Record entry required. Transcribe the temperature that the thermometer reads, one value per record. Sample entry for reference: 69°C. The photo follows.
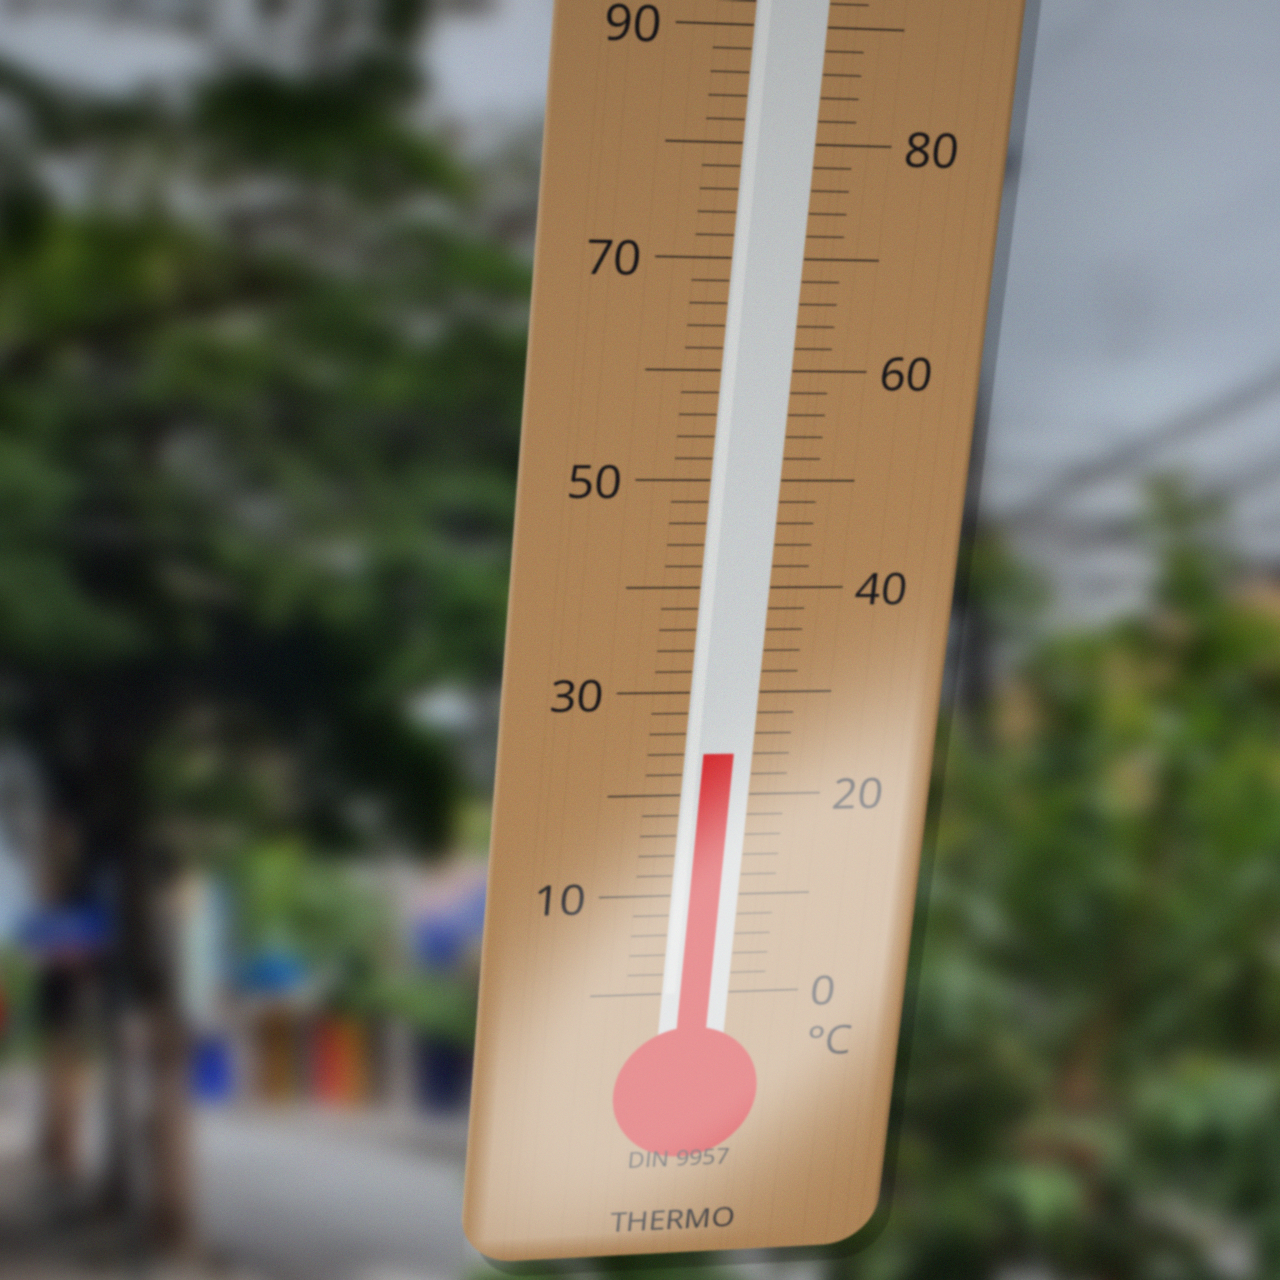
24°C
